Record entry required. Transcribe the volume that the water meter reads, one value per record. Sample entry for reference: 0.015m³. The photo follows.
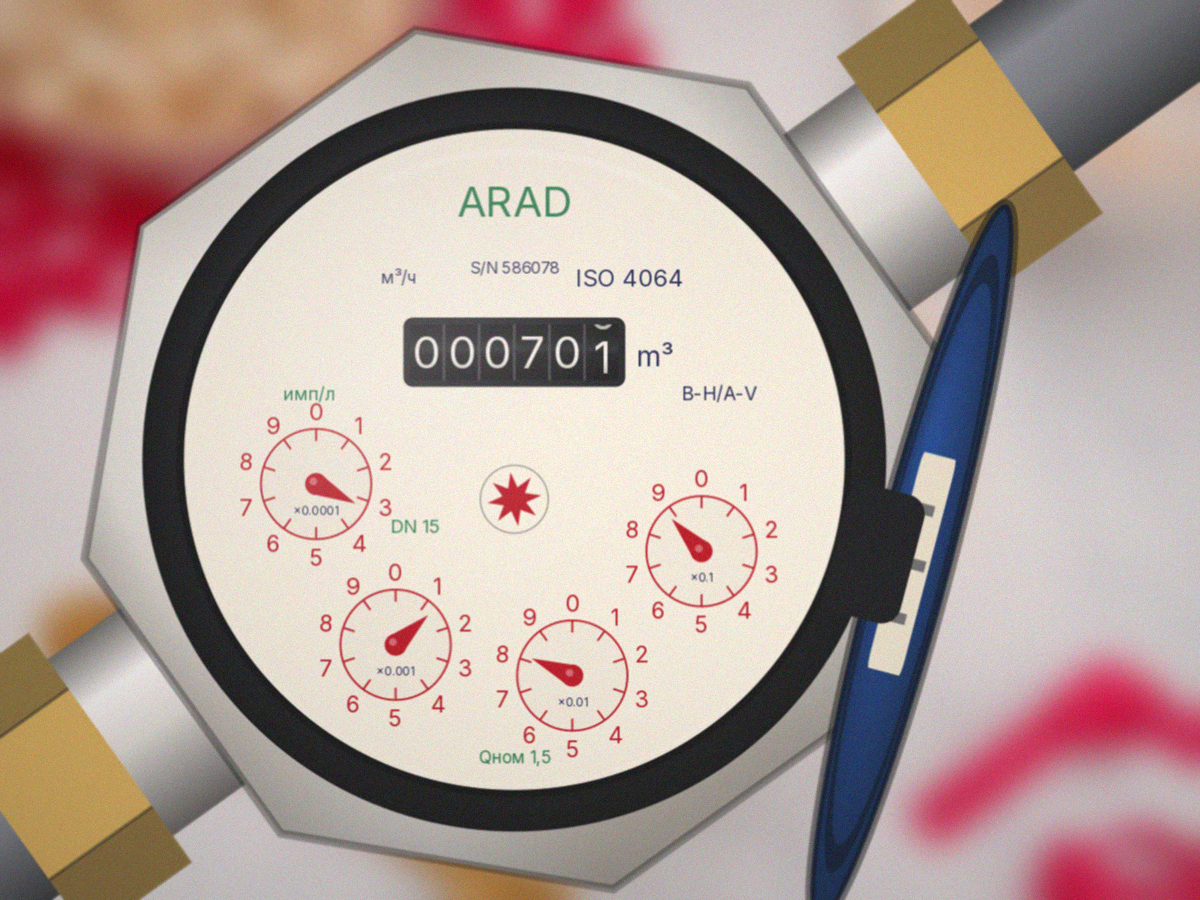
700.8813m³
